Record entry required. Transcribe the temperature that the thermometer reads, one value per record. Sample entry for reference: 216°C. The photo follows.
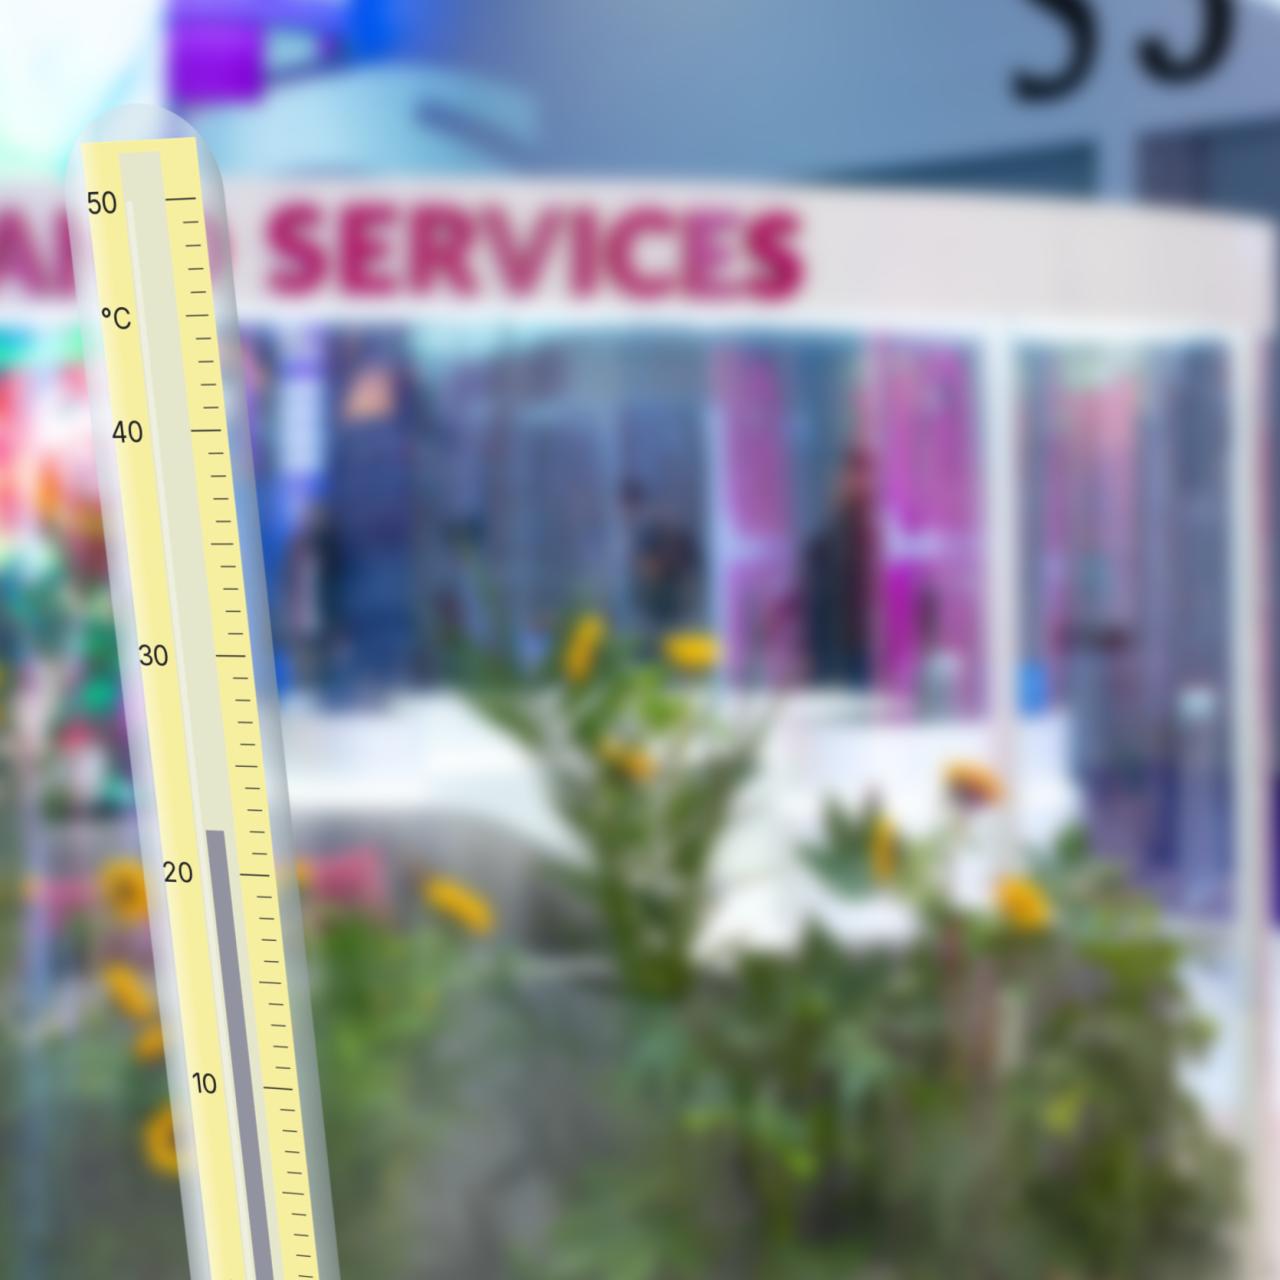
22°C
